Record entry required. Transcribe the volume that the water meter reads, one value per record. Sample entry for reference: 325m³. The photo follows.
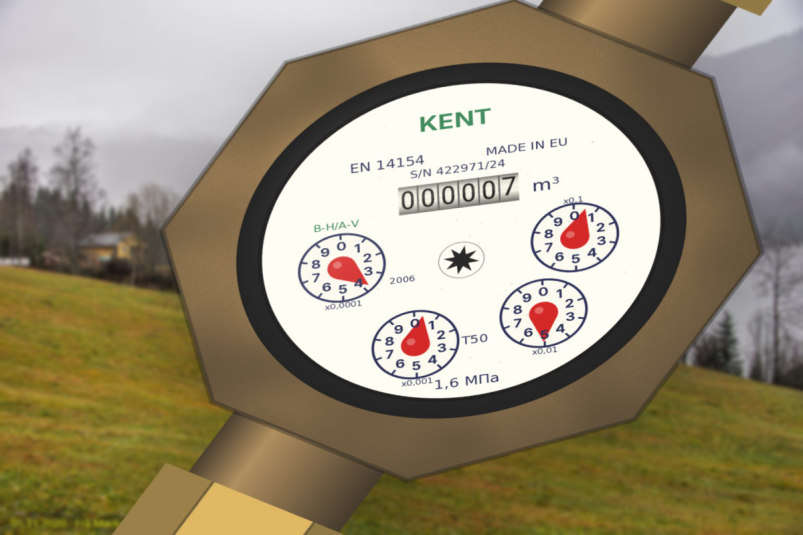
7.0503m³
